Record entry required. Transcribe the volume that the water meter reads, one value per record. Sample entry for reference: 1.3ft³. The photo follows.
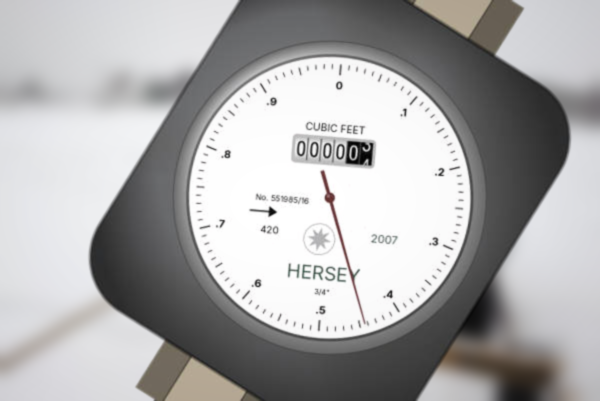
3.44ft³
